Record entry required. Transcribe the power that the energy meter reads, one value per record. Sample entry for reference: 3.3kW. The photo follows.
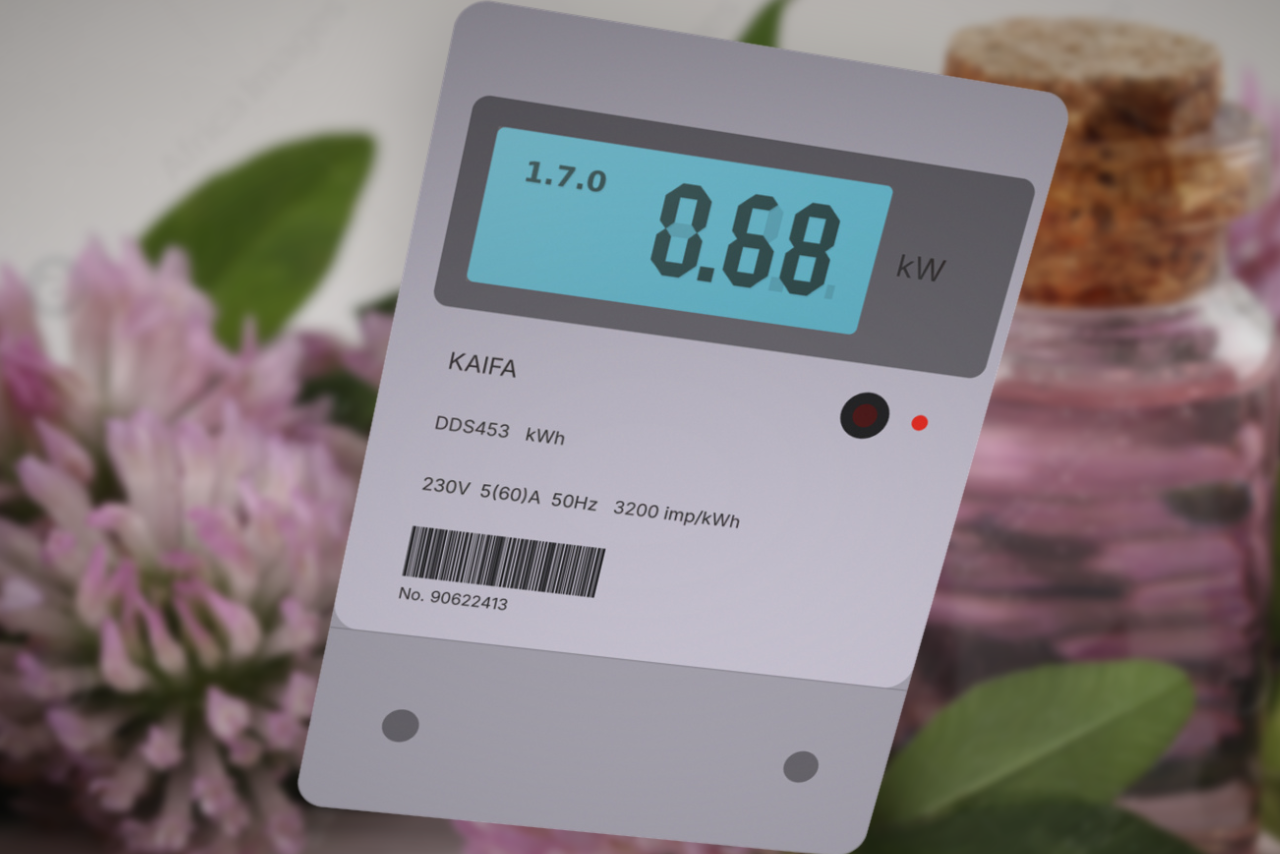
0.68kW
